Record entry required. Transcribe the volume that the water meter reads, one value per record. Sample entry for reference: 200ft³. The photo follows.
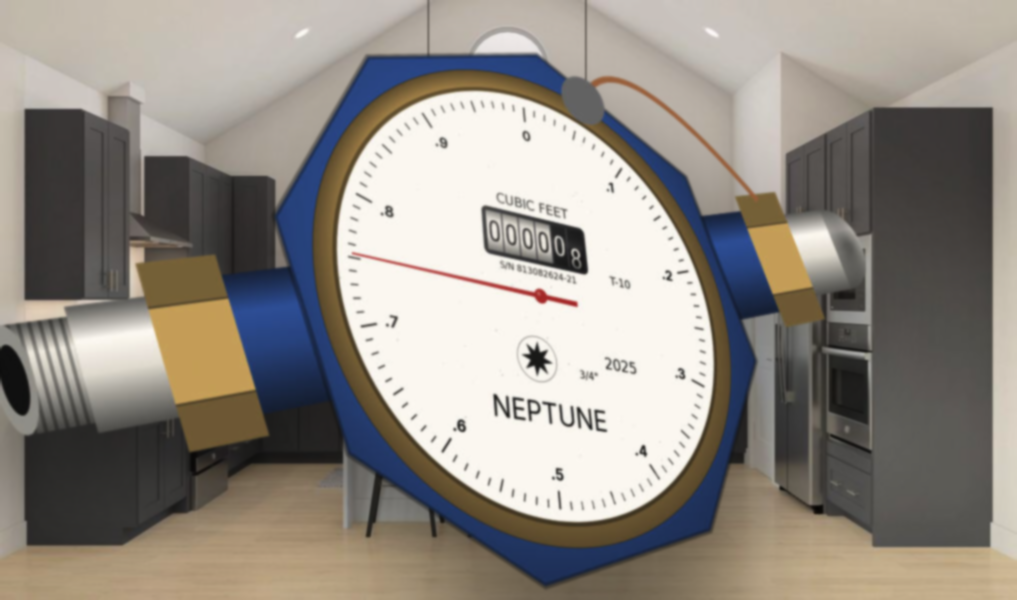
7.75ft³
